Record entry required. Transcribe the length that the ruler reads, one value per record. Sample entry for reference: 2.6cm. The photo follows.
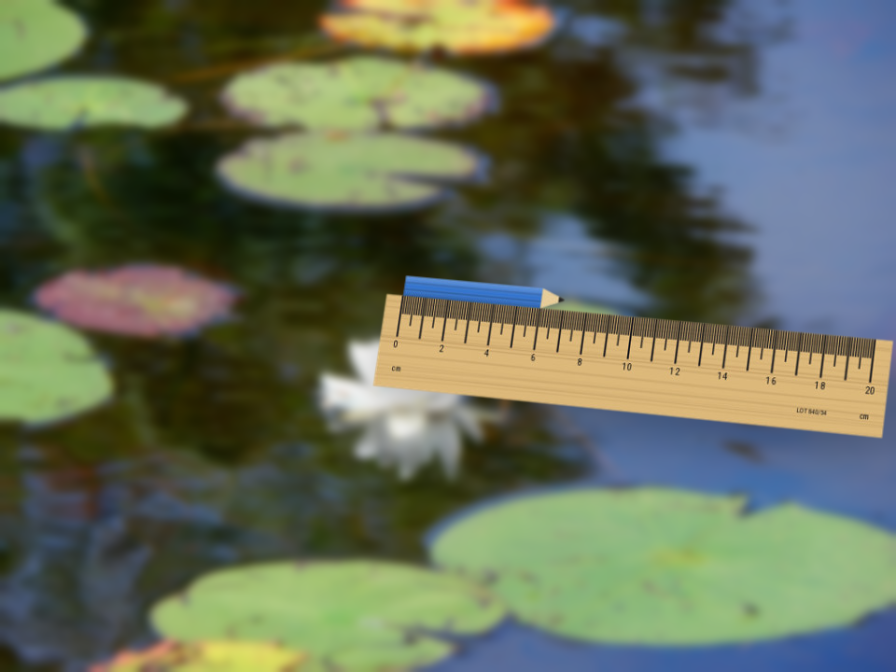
7cm
